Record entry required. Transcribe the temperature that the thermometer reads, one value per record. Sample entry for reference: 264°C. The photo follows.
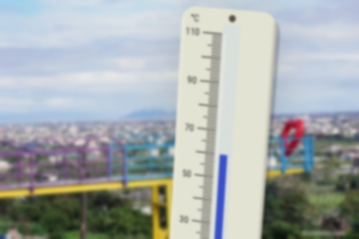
60°C
